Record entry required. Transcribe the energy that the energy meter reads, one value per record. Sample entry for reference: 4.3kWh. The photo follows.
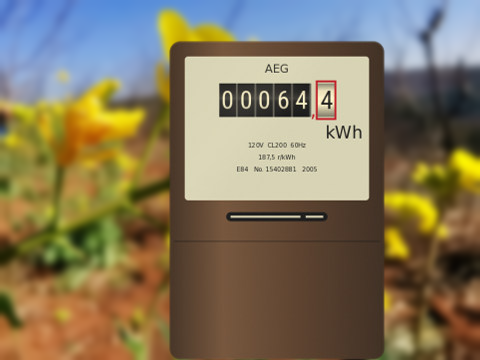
64.4kWh
